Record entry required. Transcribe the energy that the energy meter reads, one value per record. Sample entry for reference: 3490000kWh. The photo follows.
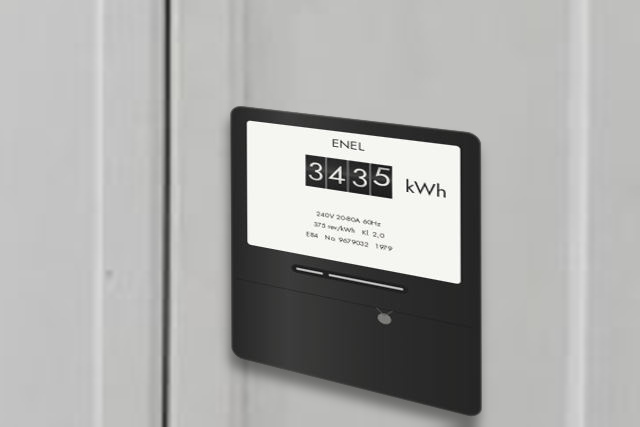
3435kWh
